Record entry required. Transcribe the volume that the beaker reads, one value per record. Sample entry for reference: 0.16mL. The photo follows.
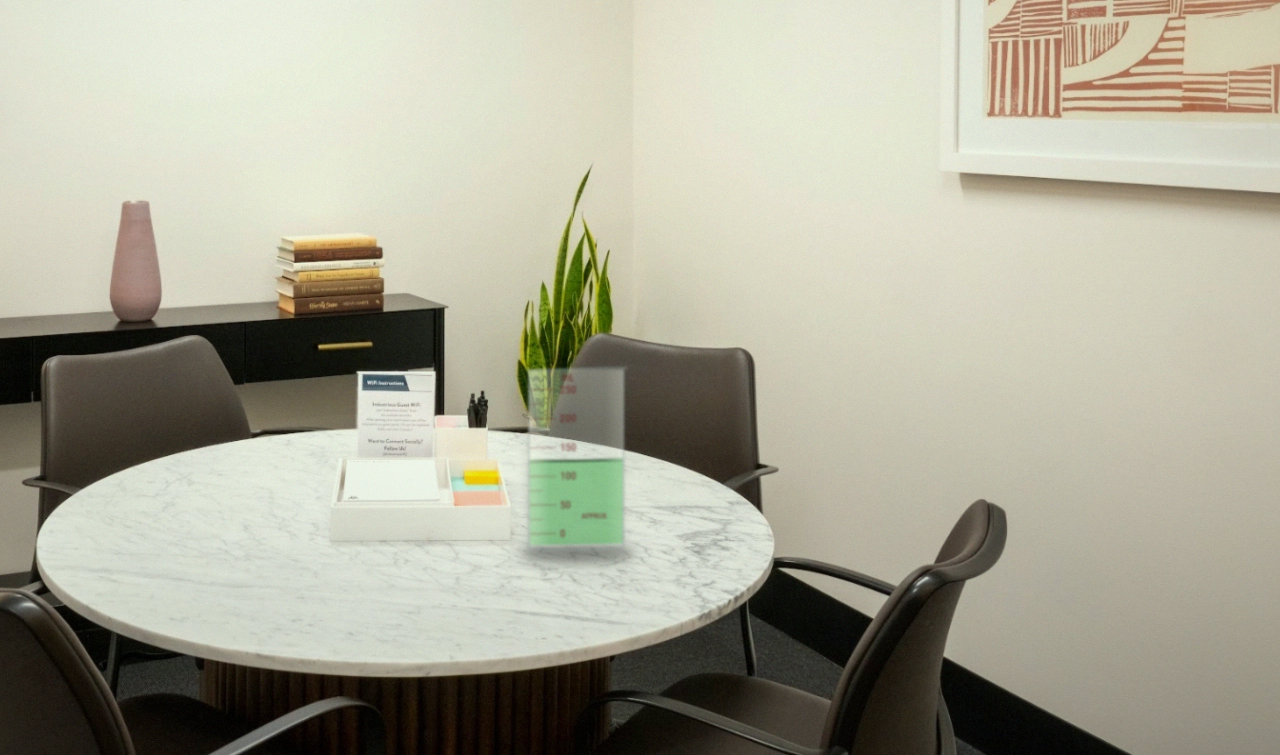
125mL
